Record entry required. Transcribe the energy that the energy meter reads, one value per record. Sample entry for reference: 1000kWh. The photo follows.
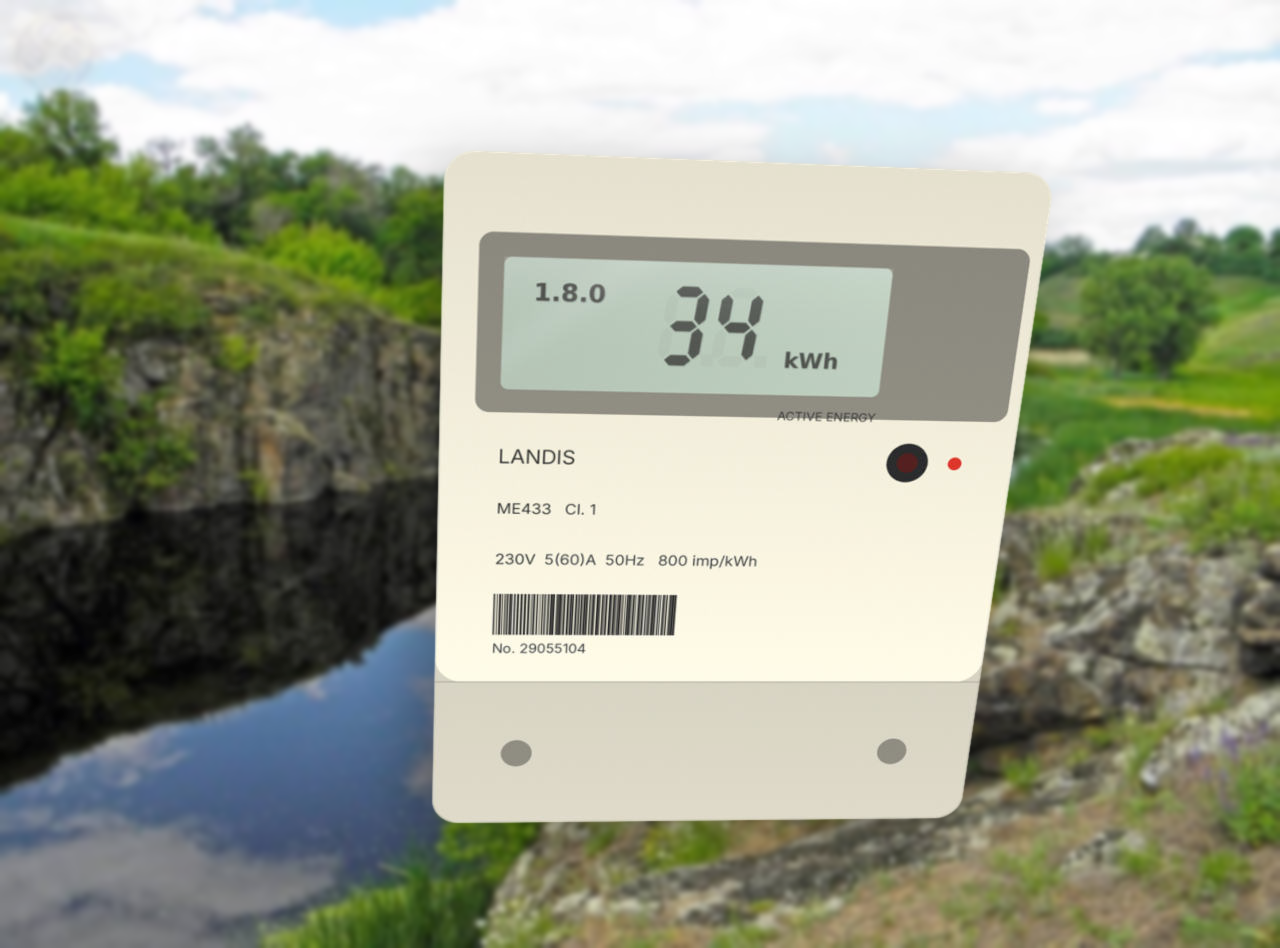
34kWh
